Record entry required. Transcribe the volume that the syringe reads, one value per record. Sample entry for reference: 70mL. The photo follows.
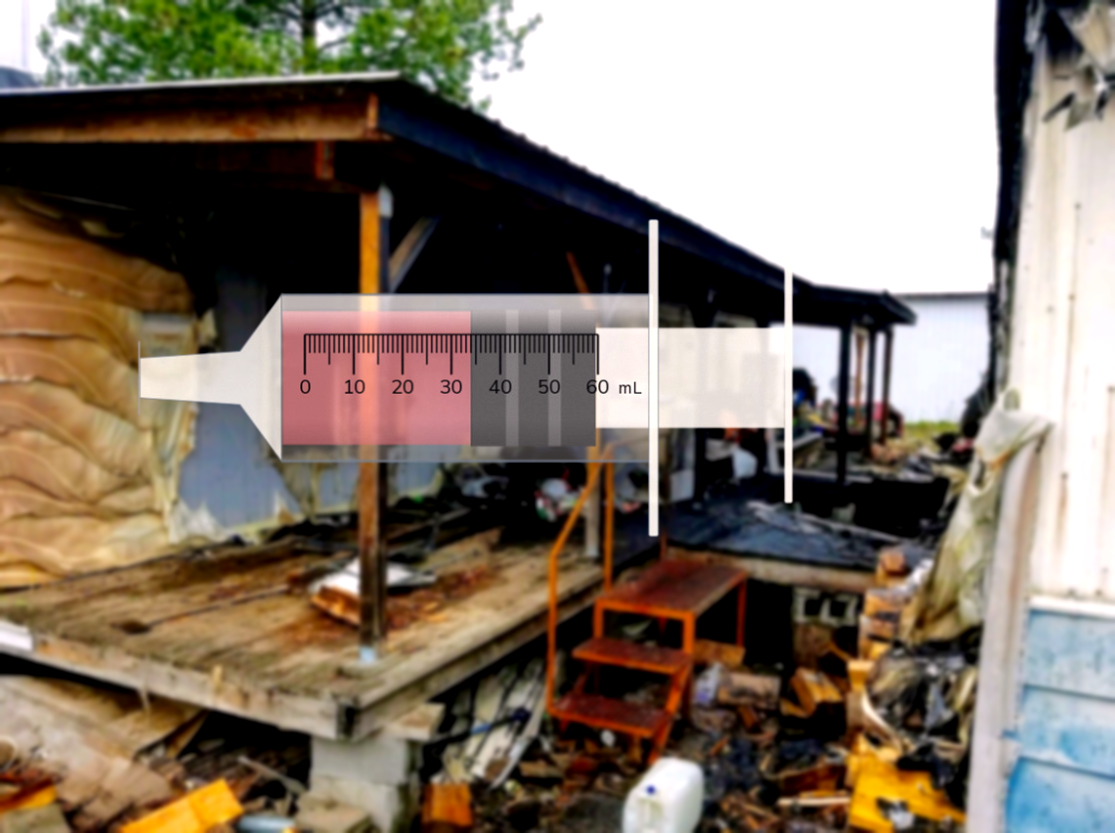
34mL
